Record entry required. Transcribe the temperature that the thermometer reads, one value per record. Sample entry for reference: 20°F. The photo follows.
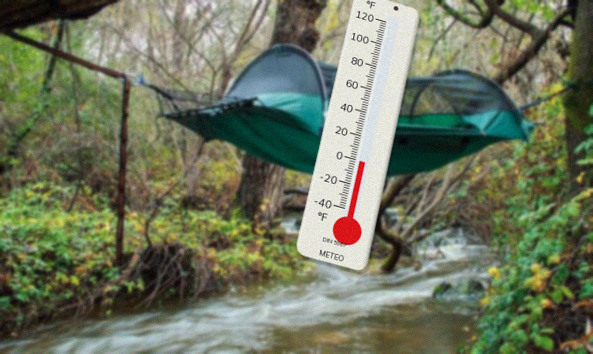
0°F
